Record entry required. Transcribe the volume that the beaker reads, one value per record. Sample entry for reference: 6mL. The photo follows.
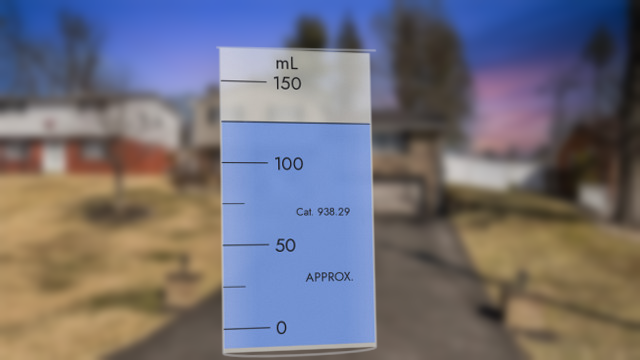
125mL
